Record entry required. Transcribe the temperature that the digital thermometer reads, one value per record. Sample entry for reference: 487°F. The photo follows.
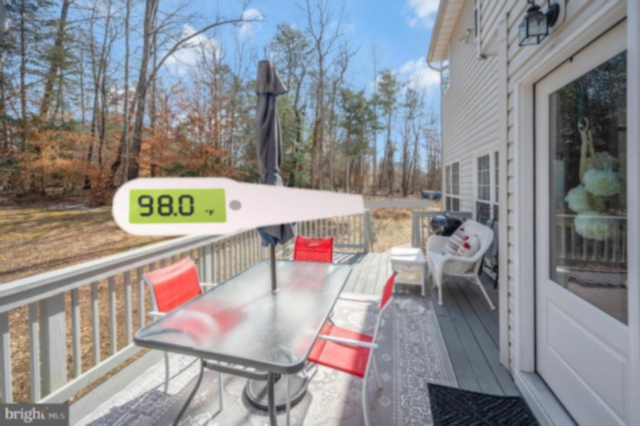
98.0°F
